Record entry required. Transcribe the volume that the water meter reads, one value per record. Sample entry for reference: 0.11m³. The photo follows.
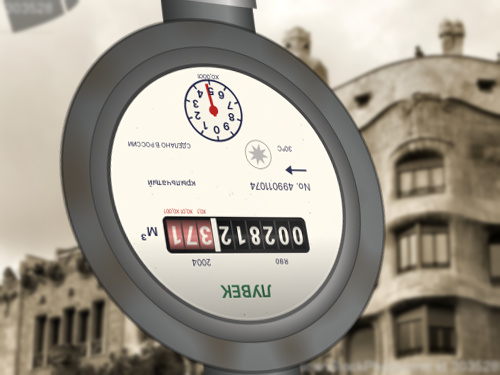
2812.3714m³
